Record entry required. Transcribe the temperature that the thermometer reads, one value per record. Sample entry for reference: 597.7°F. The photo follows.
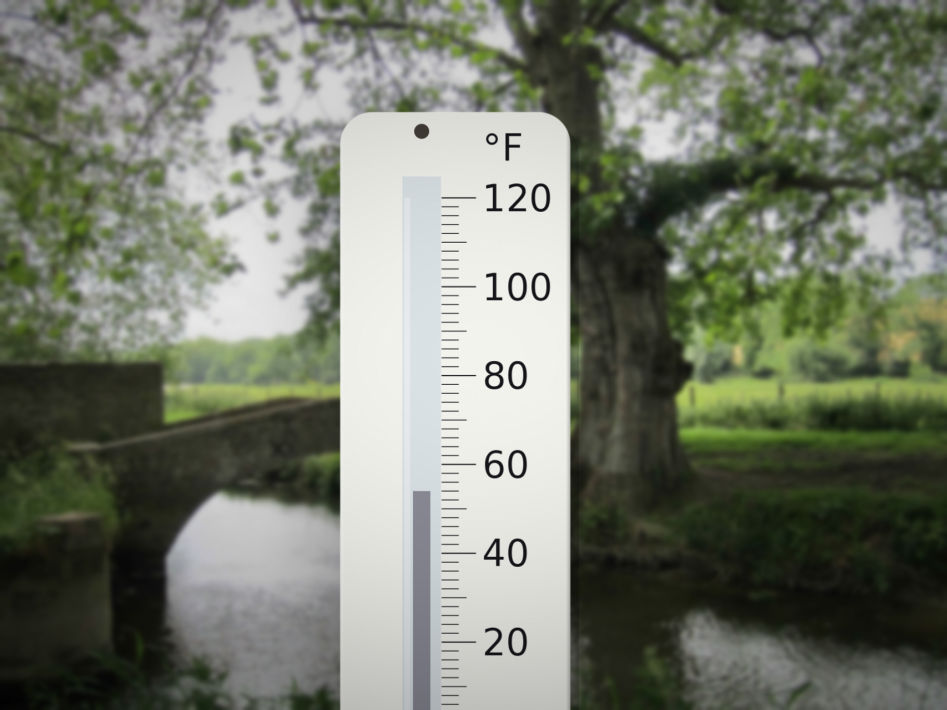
54°F
